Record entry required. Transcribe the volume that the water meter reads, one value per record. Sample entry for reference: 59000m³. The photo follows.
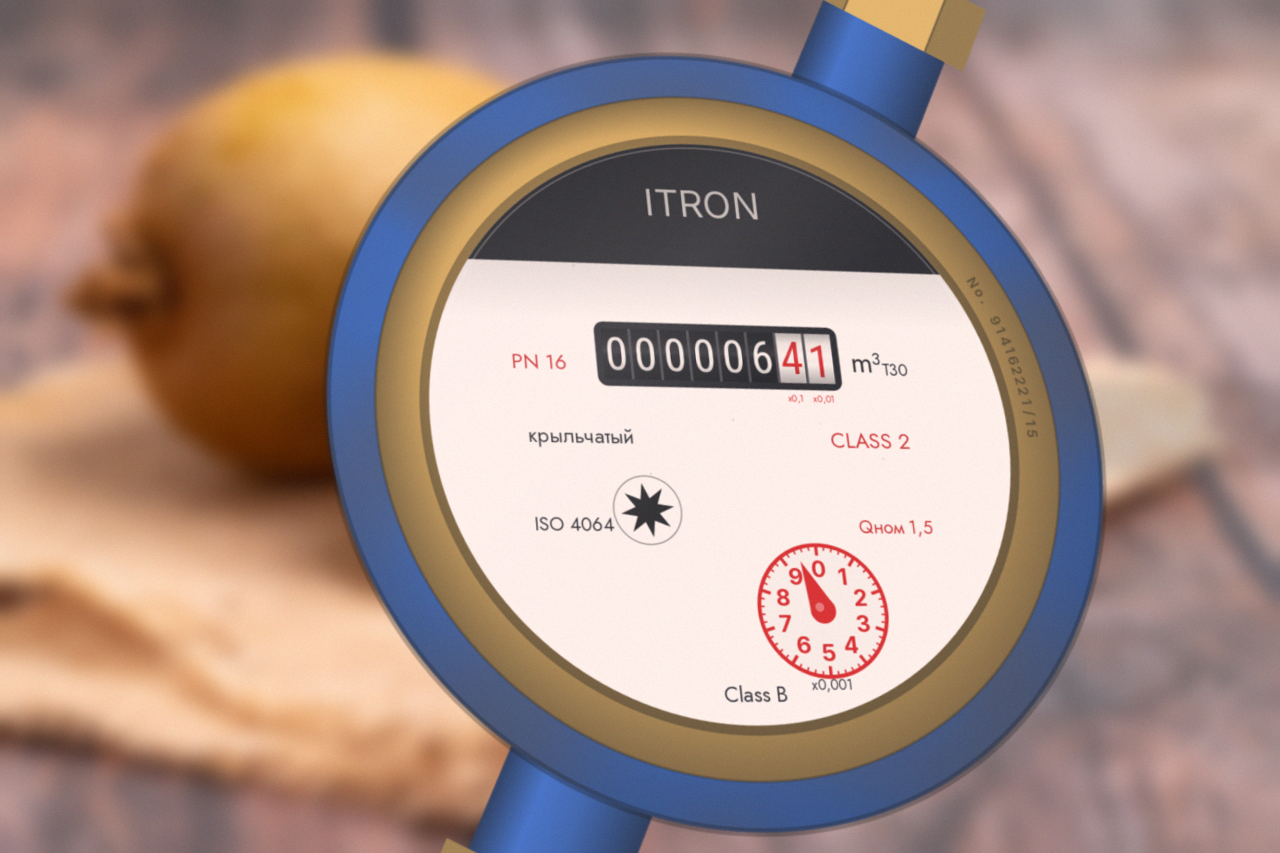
6.409m³
